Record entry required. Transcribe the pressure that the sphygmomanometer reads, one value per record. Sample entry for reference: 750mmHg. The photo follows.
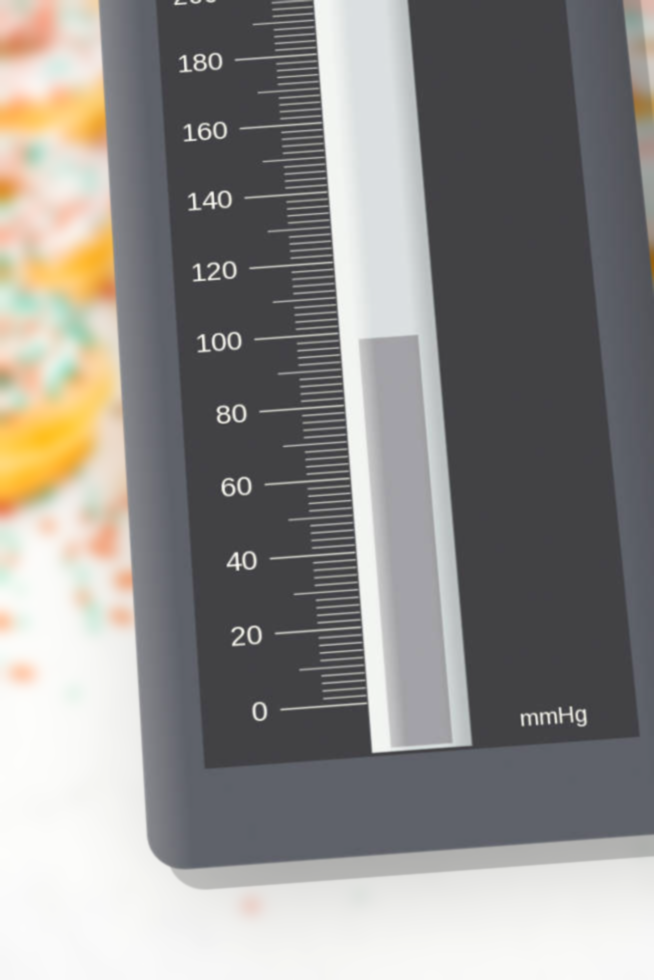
98mmHg
